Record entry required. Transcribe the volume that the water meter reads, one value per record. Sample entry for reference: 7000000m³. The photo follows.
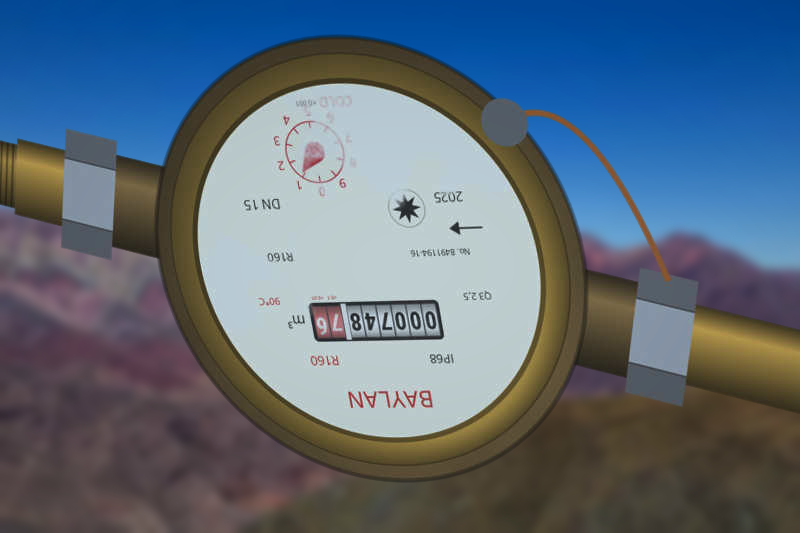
748.761m³
